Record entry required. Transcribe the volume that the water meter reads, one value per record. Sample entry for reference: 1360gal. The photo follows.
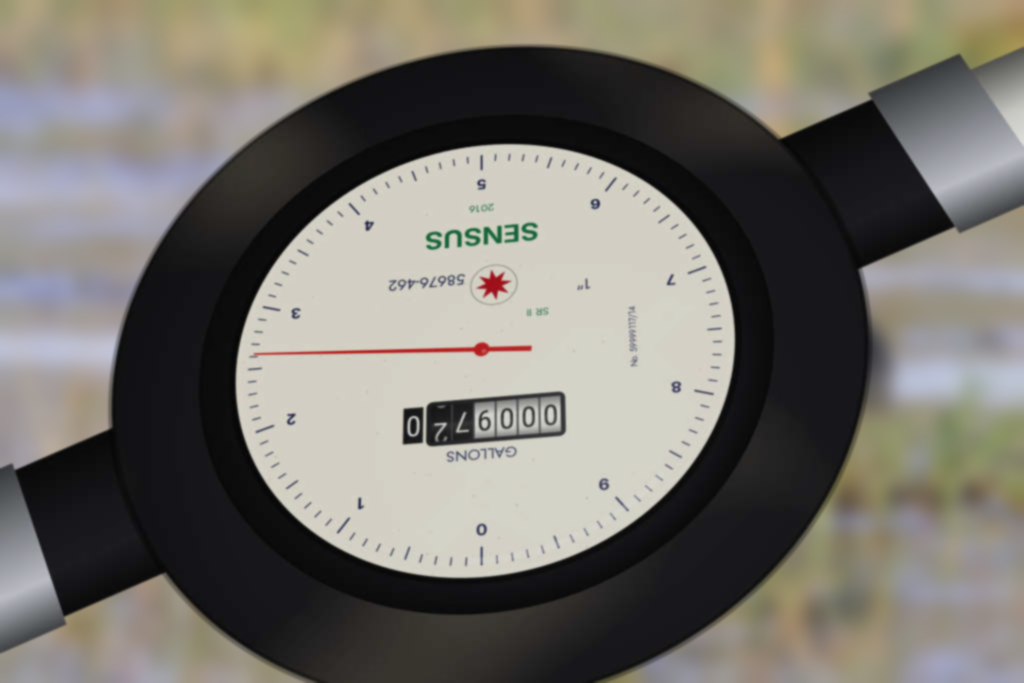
9722.6gal
